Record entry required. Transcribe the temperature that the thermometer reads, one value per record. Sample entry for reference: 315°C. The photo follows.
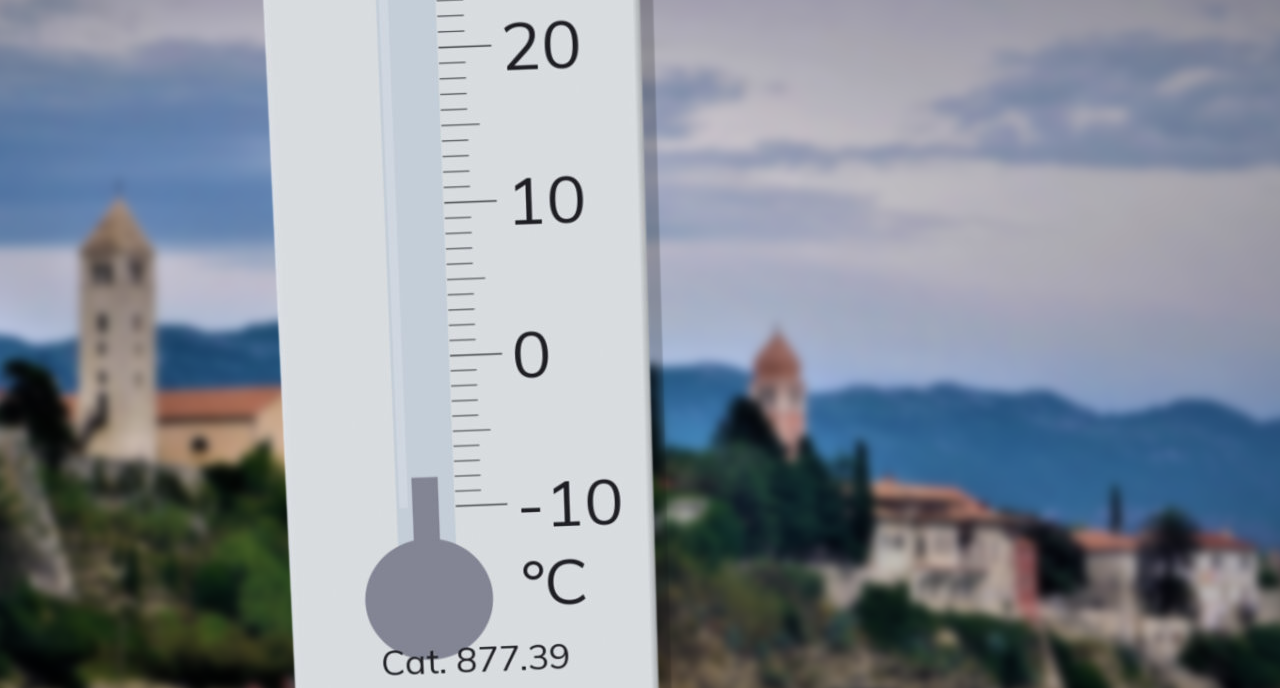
-8°C
